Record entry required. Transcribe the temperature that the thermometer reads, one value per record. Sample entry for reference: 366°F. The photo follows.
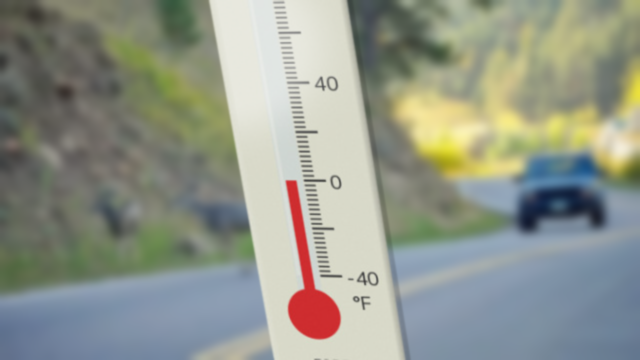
0°F
